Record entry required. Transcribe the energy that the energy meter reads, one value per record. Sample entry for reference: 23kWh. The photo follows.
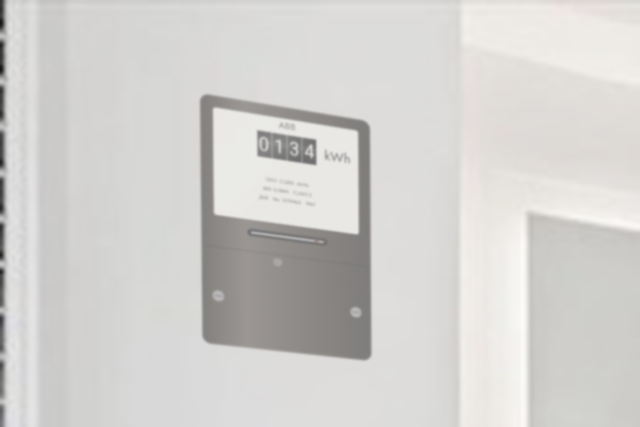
134kWh
